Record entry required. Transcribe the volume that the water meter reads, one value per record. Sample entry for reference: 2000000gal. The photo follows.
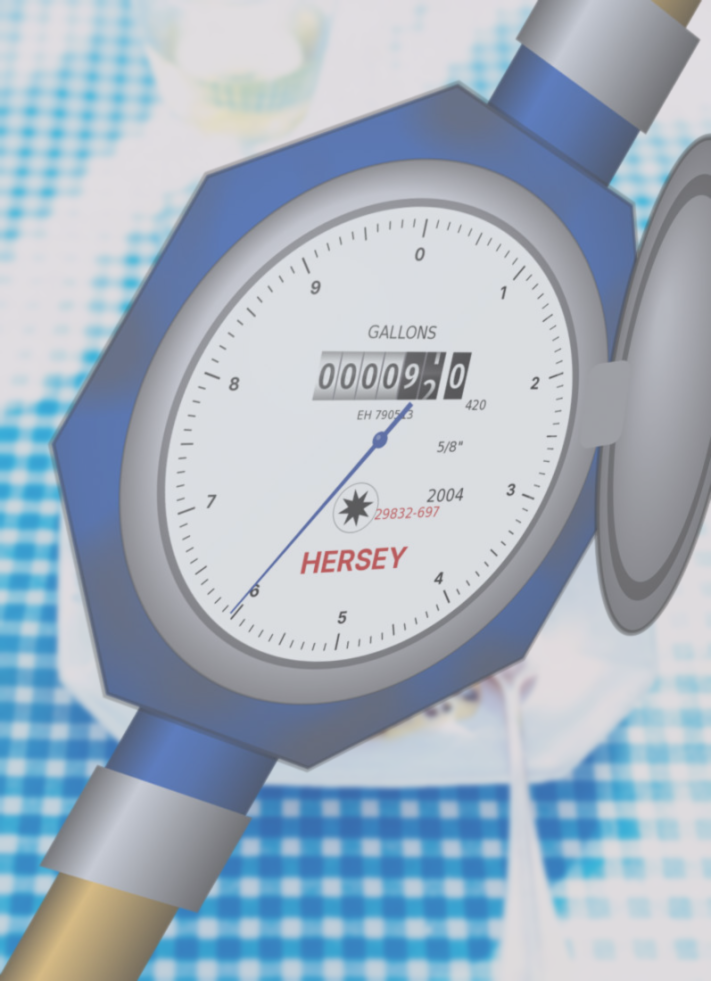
916.0gal
